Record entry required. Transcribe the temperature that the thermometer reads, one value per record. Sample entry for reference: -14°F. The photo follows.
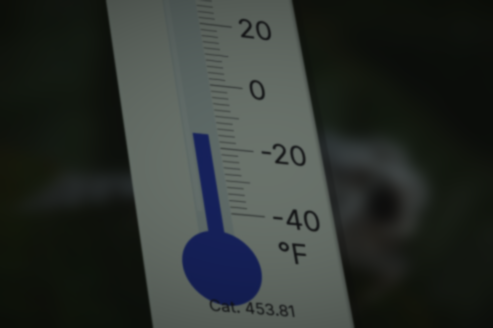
-16°F
